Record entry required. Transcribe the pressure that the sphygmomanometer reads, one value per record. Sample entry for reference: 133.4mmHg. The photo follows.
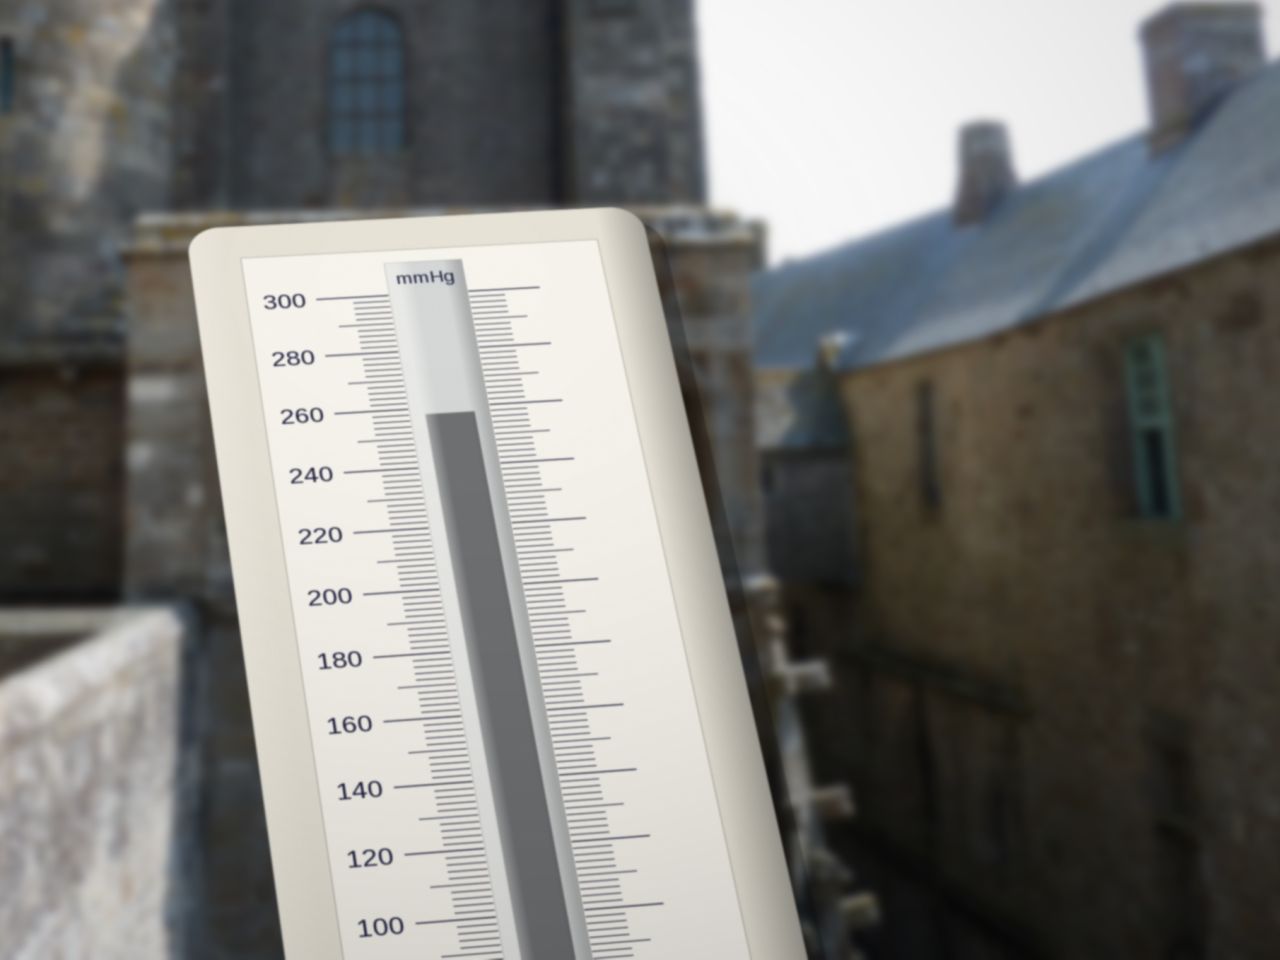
258mmHg
